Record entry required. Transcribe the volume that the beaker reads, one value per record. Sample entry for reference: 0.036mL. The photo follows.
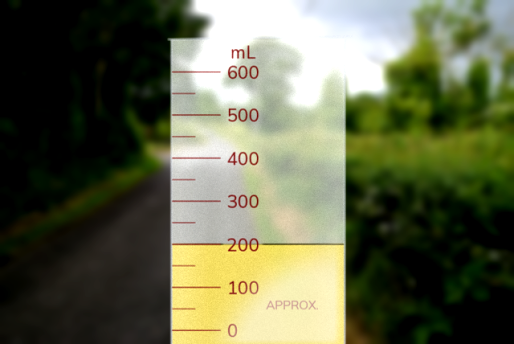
200mL
